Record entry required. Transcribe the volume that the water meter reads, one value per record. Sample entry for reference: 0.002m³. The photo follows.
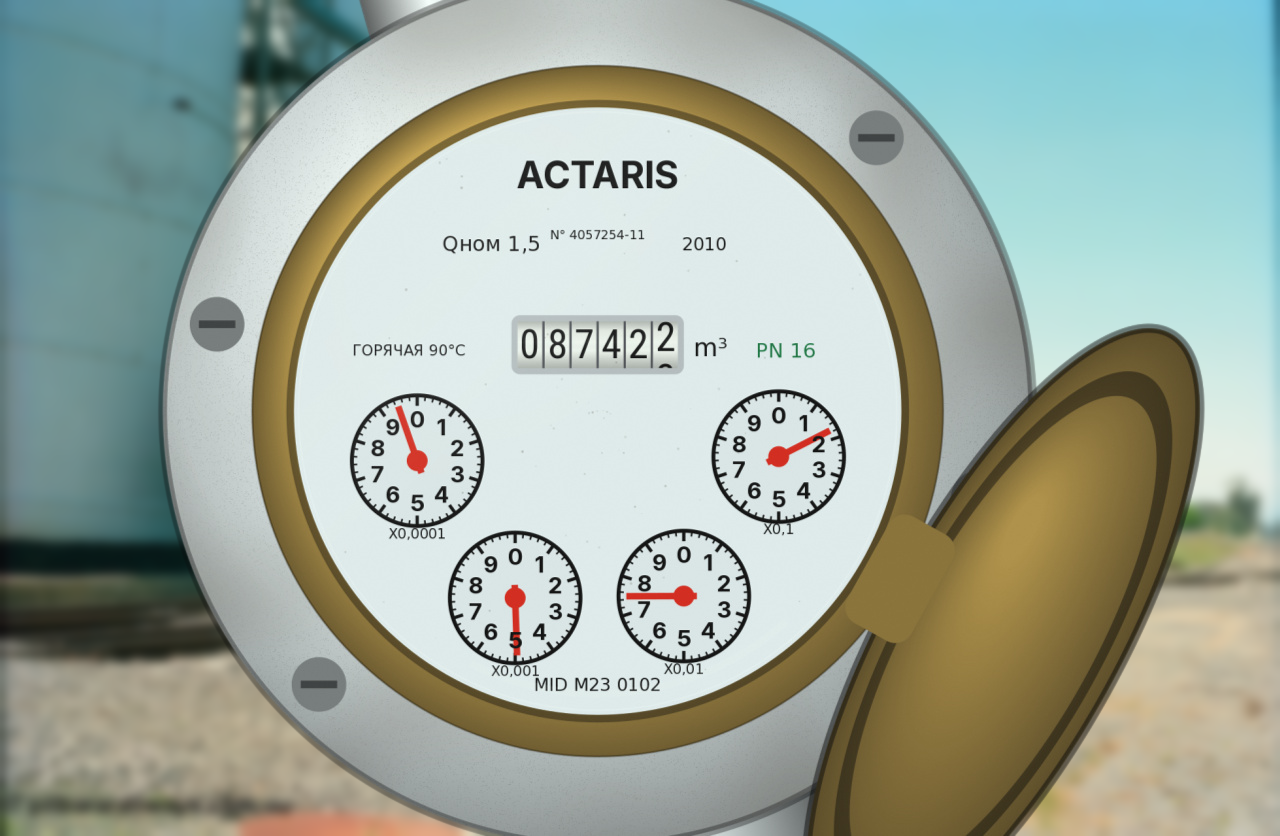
87422.1749m³
